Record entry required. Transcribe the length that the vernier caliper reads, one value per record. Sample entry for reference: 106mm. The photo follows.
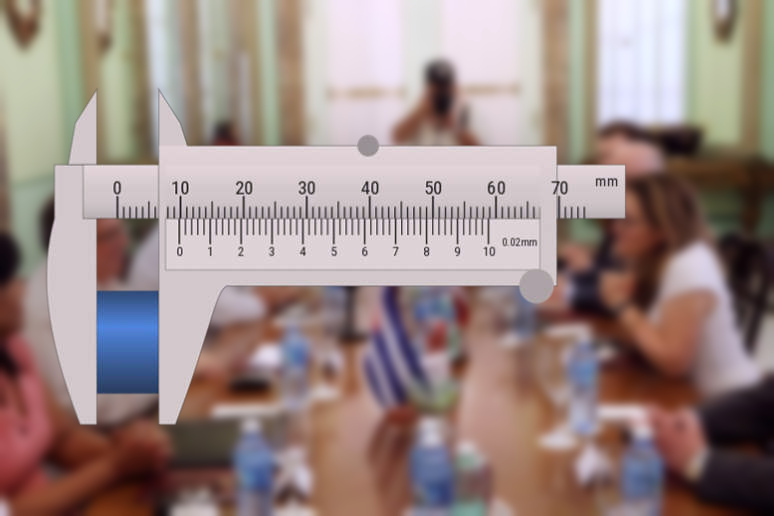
9.8mm
